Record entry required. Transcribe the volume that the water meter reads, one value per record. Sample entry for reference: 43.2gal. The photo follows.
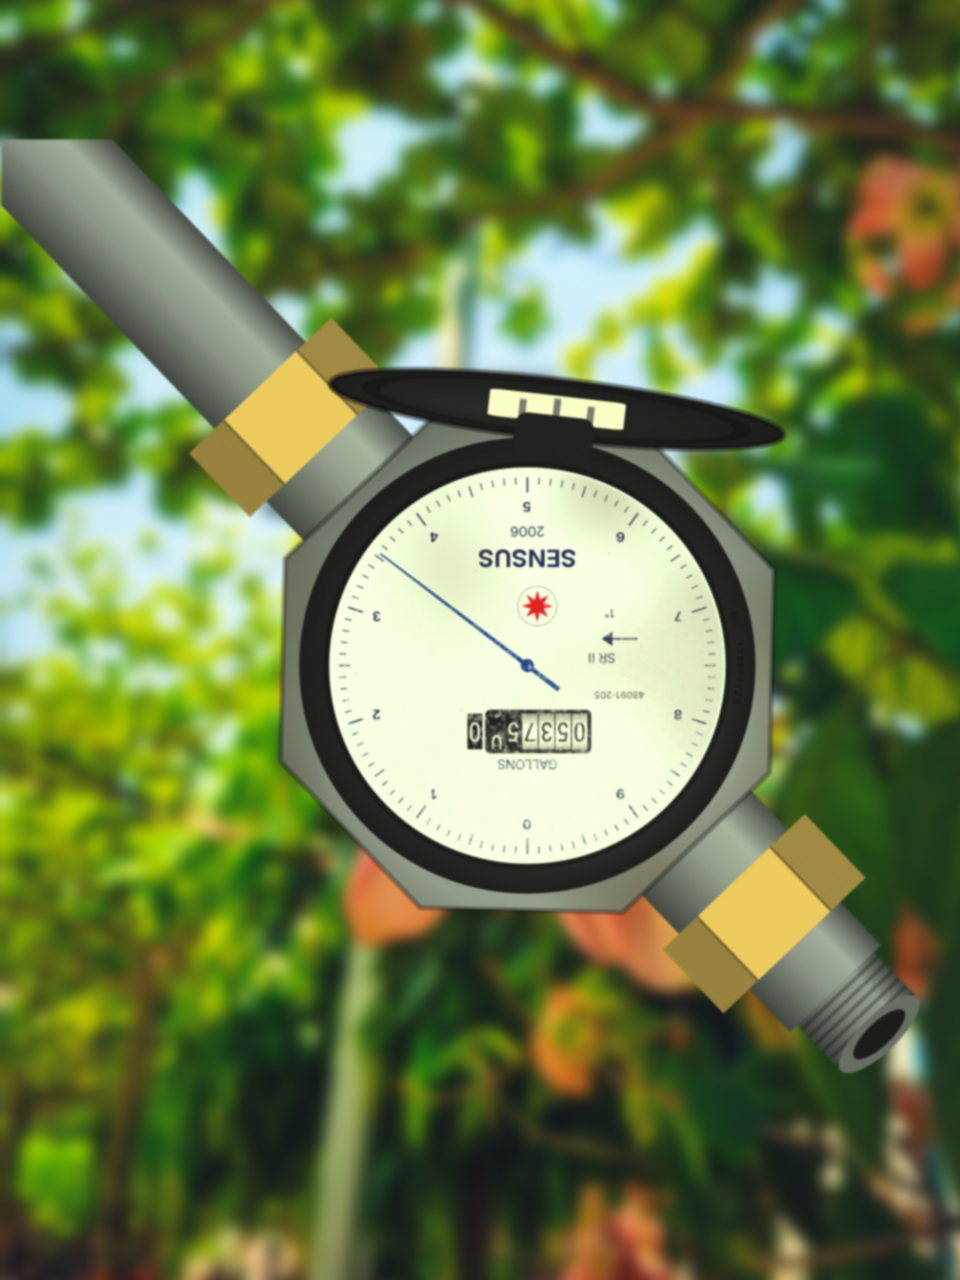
537503.5gal
